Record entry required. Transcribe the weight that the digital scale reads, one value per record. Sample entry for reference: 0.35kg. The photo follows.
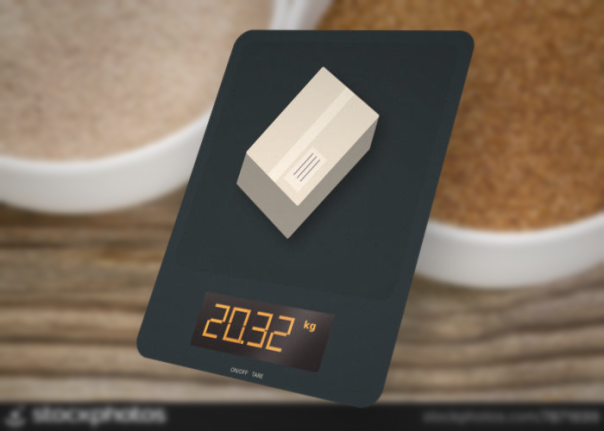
20.32kg
